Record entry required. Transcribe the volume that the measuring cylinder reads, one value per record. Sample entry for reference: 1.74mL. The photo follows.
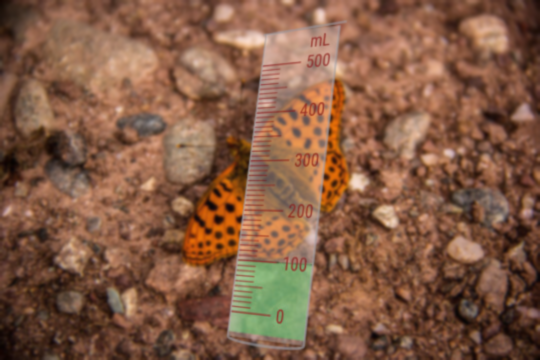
100mL
